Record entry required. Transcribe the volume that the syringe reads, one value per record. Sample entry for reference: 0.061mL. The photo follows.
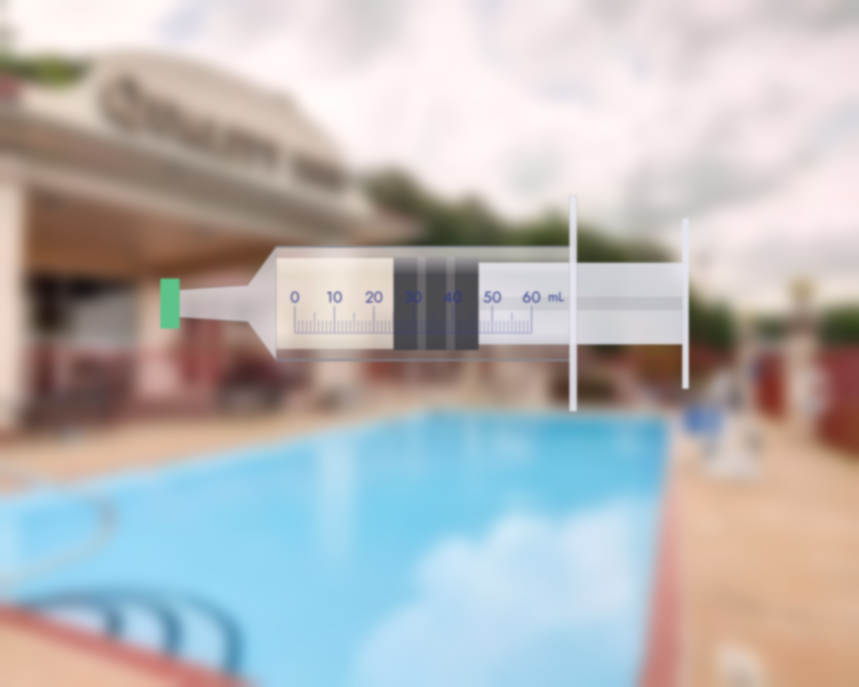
25mL
